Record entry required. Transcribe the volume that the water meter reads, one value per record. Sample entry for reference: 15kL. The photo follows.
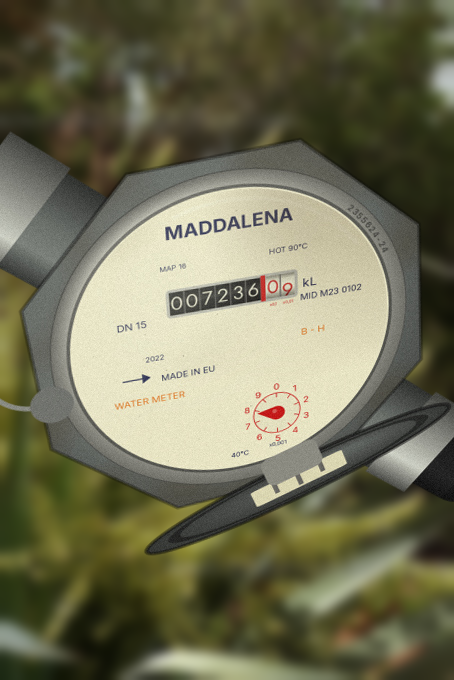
7236.087kL
